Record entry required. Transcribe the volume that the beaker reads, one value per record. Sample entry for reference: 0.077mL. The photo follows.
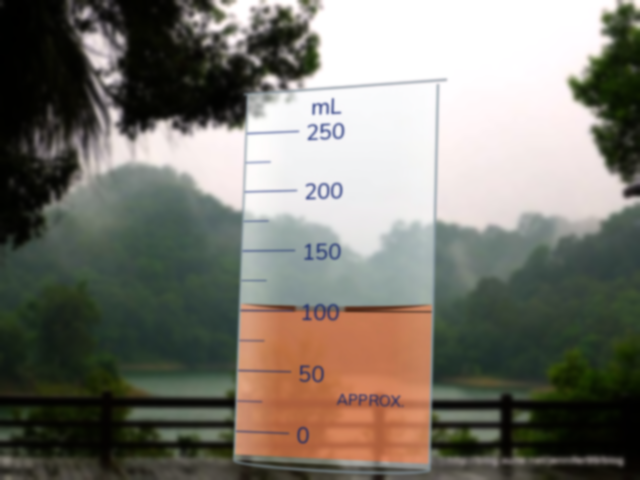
100mL
